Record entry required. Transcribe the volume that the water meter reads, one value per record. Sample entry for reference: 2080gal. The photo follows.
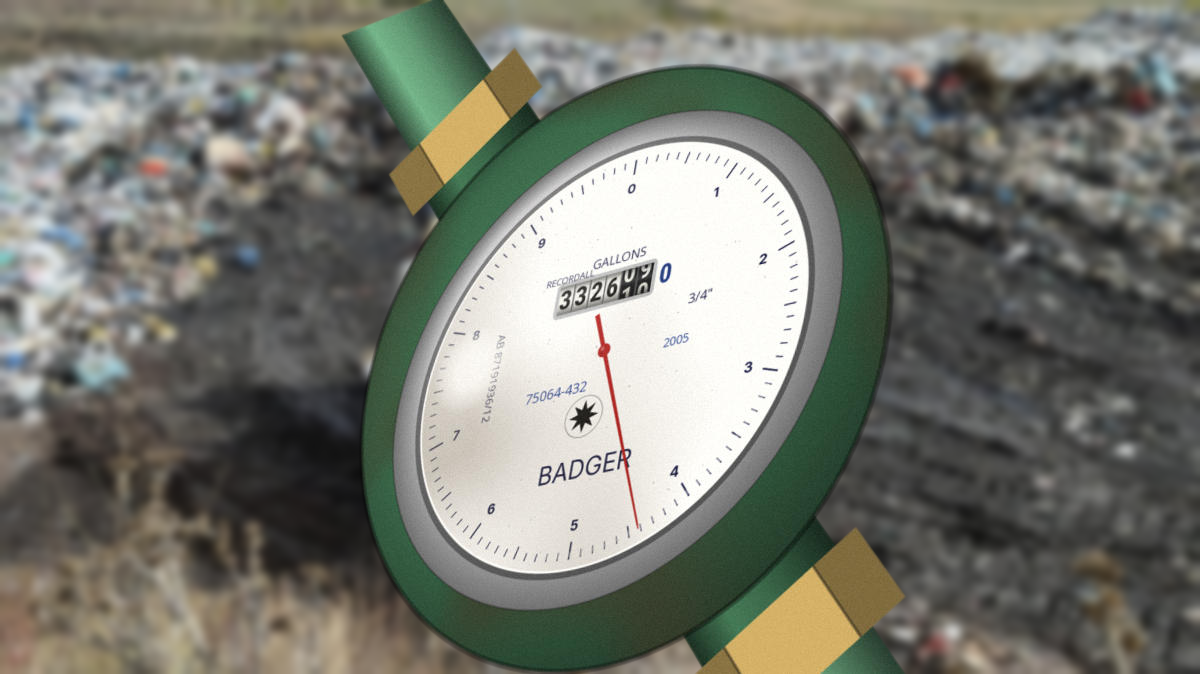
3326094.4gal
